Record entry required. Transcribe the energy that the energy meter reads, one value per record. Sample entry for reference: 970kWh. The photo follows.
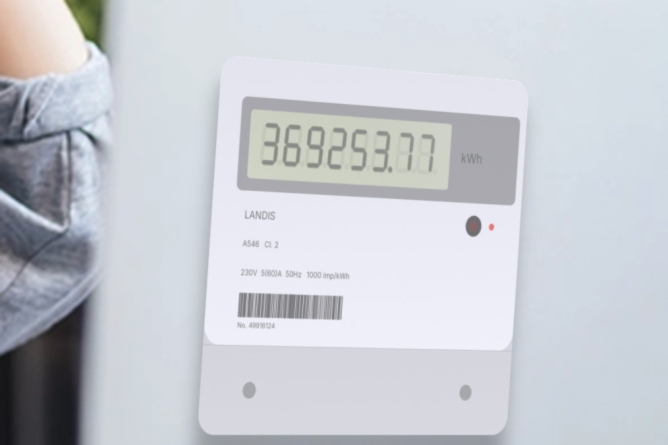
369253.77kWh
